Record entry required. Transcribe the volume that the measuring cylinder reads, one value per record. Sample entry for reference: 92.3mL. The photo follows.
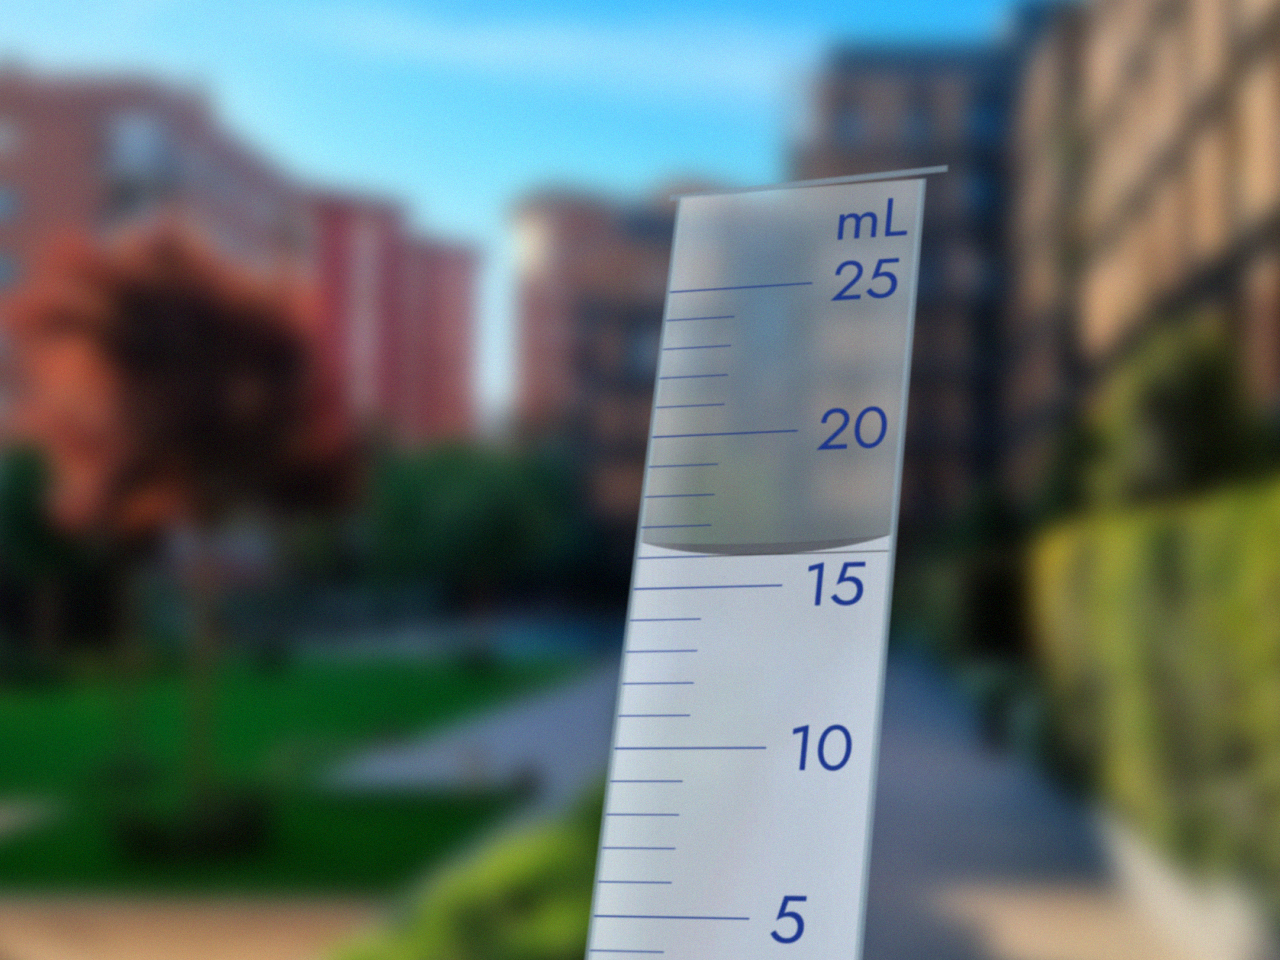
16mL
